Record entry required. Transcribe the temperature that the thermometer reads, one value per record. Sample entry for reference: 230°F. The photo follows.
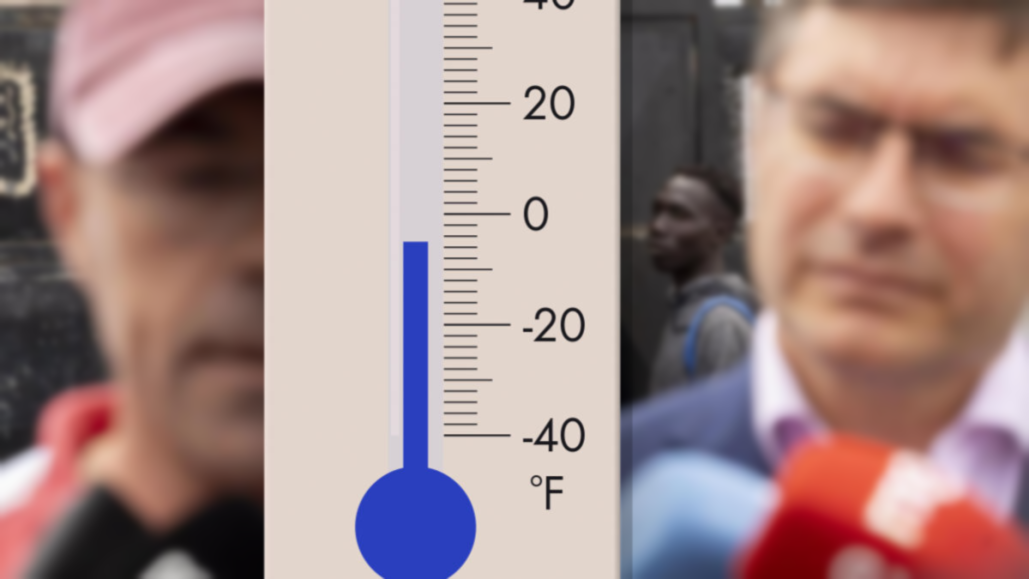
-5°F
